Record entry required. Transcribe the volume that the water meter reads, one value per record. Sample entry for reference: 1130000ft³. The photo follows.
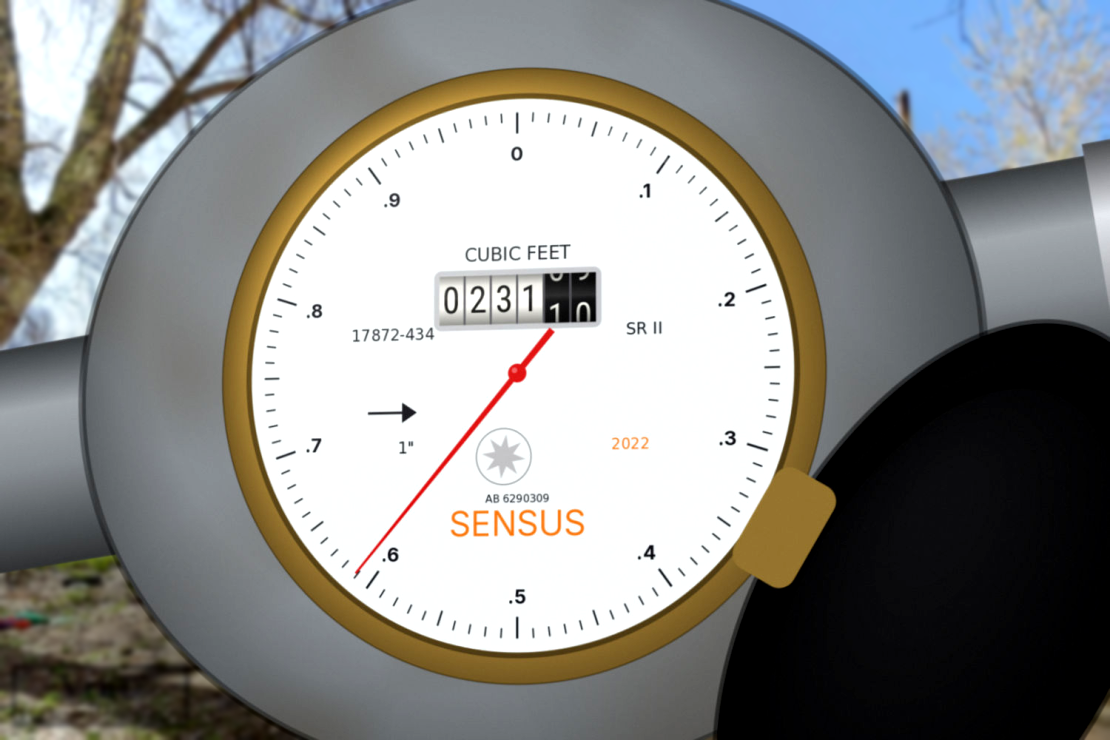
23109.61ft³
